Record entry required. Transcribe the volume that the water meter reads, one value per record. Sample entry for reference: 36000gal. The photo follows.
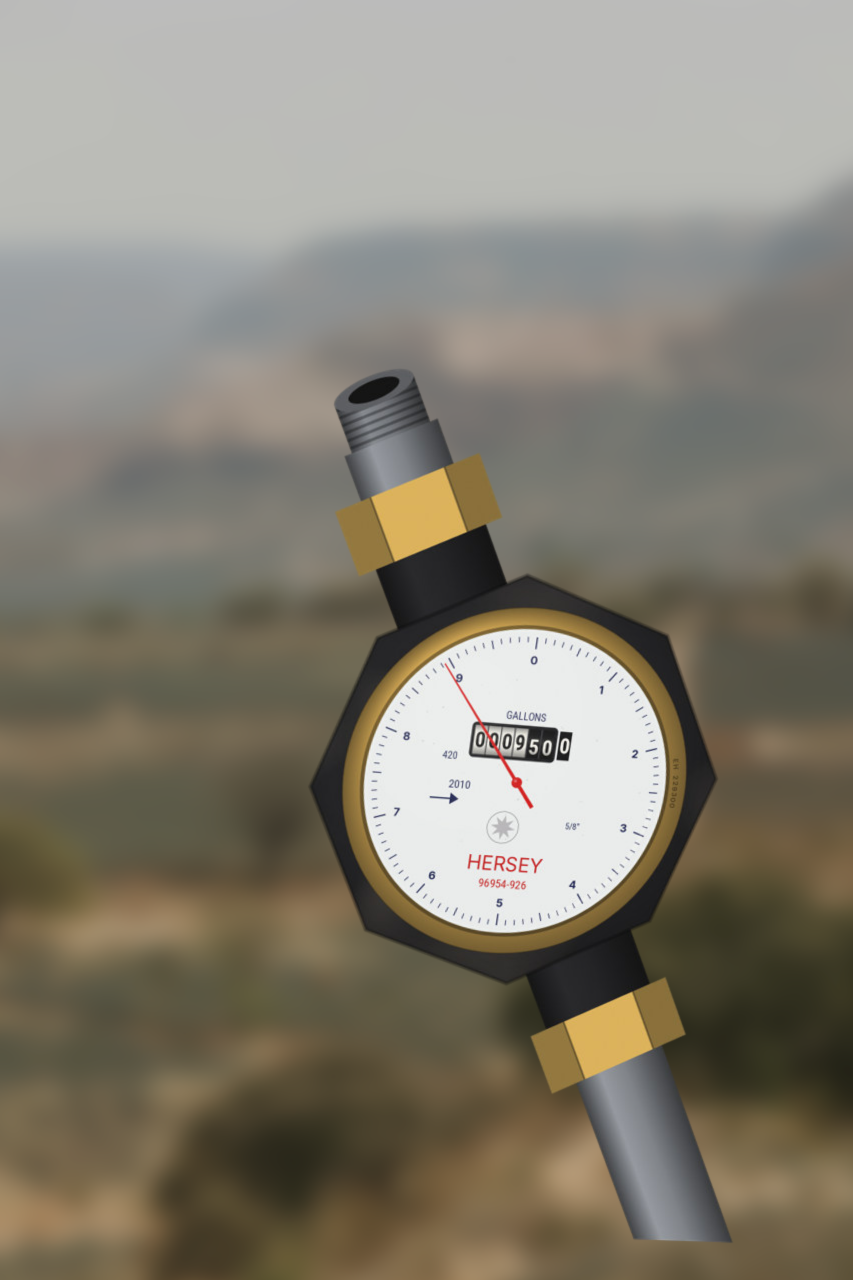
9498.9gal
